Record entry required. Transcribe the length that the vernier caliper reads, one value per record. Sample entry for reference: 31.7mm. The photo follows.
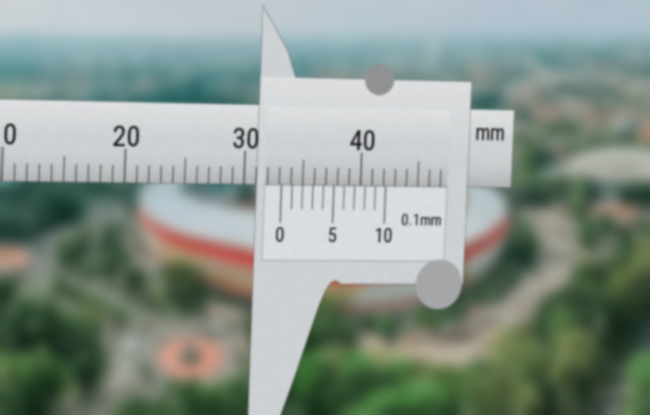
33.2mm
